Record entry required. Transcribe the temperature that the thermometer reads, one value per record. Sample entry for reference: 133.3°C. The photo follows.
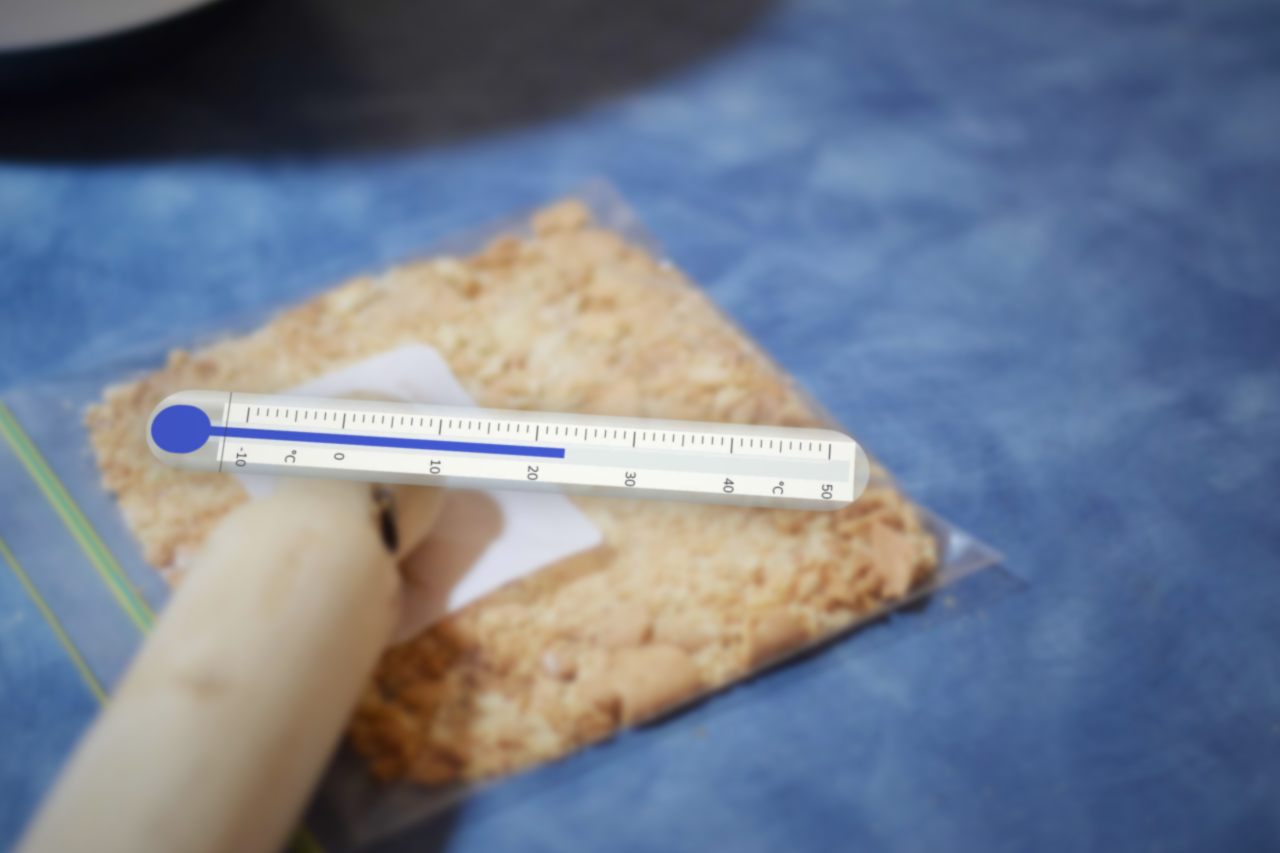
23°C
